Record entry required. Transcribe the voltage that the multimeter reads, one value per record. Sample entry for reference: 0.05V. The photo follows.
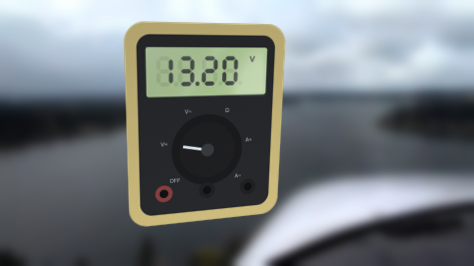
13.20V
